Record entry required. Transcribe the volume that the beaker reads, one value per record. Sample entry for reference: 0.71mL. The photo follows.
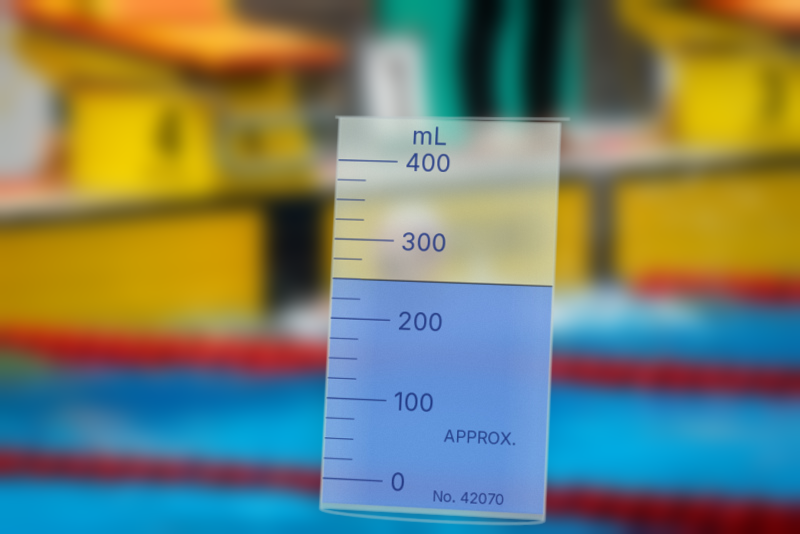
250mL
